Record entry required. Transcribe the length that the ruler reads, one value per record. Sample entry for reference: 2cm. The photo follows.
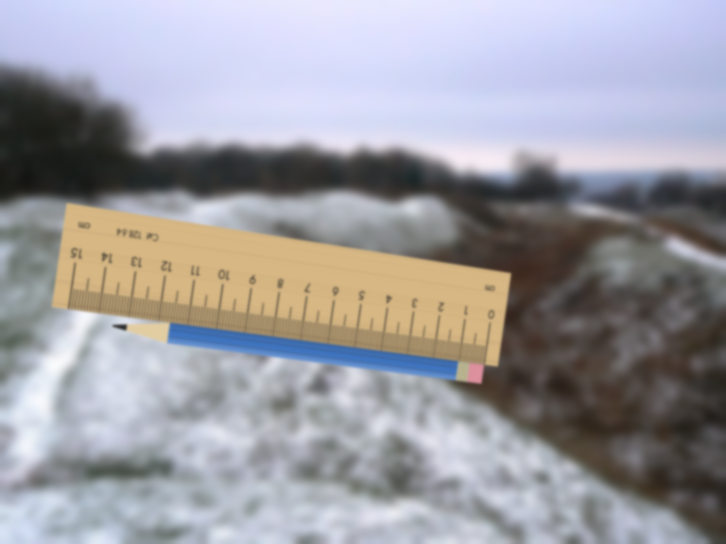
13.5cm
